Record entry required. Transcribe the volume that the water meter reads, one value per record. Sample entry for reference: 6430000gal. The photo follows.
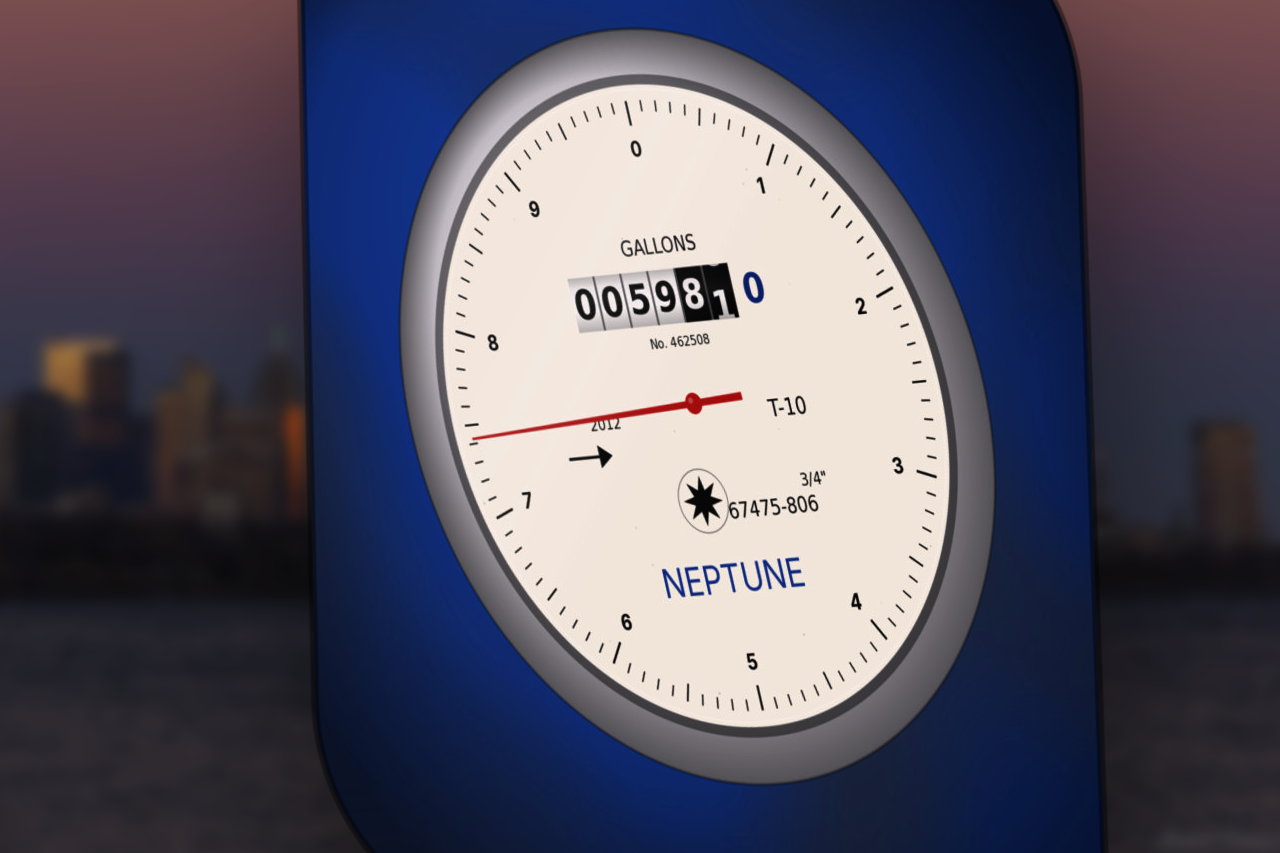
59807.4gal
